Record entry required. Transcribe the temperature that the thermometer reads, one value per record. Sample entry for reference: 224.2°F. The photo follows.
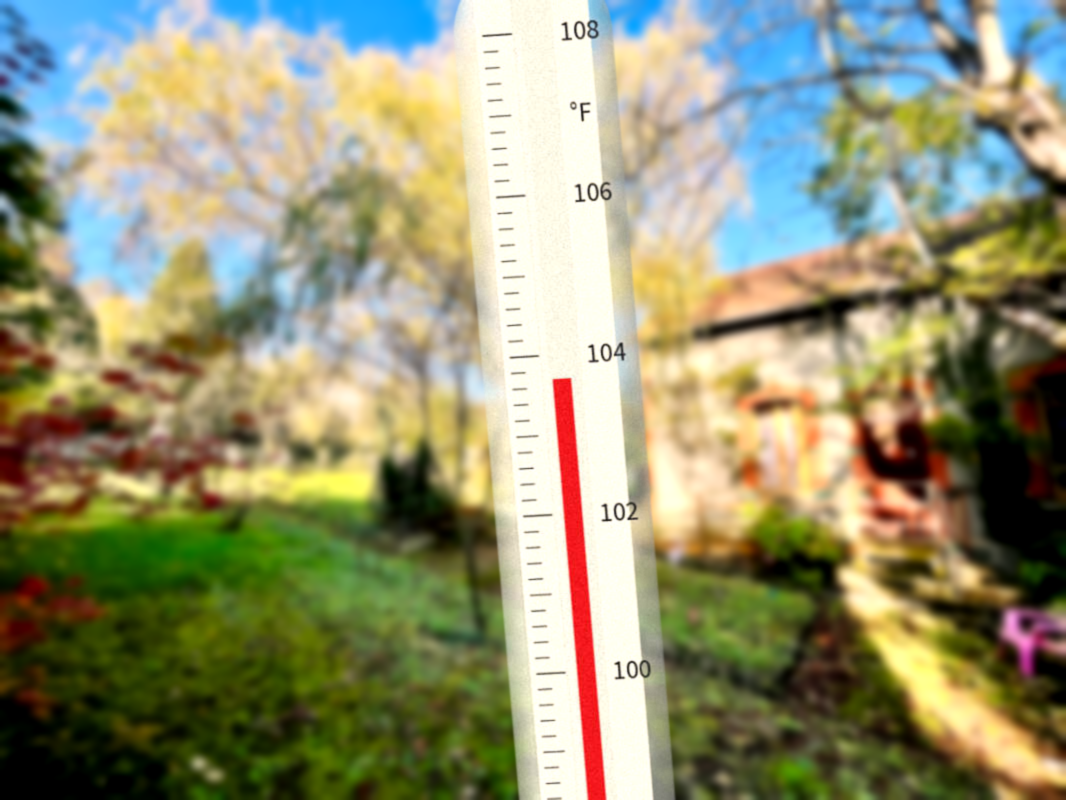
103.7°F
